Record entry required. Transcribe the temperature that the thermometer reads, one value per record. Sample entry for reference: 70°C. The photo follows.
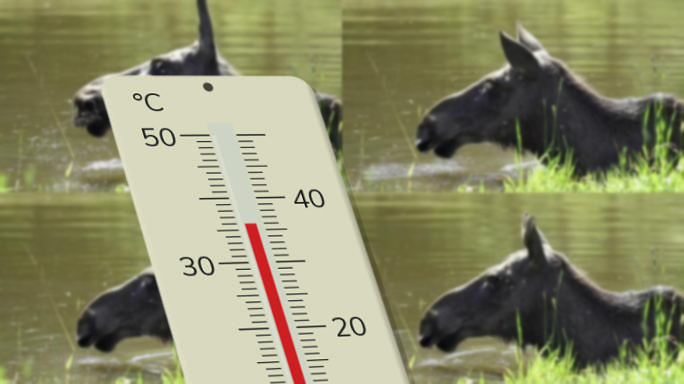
36°C
